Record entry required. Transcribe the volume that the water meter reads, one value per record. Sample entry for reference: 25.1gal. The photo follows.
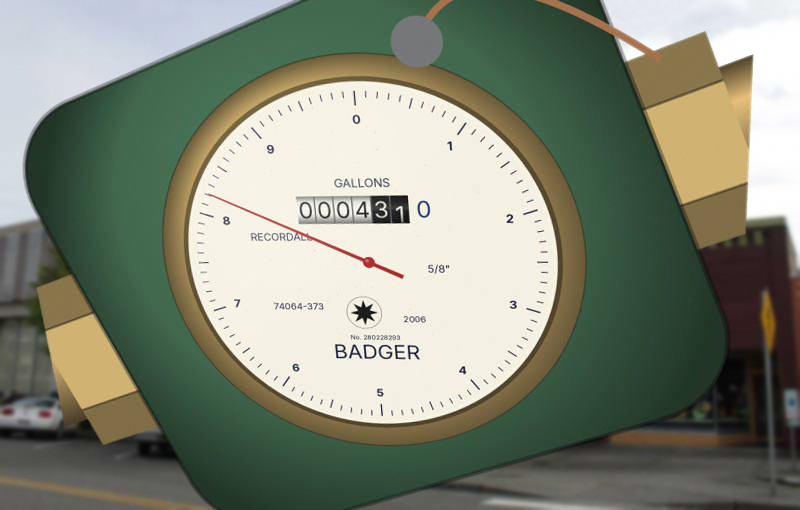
4308.2gal
